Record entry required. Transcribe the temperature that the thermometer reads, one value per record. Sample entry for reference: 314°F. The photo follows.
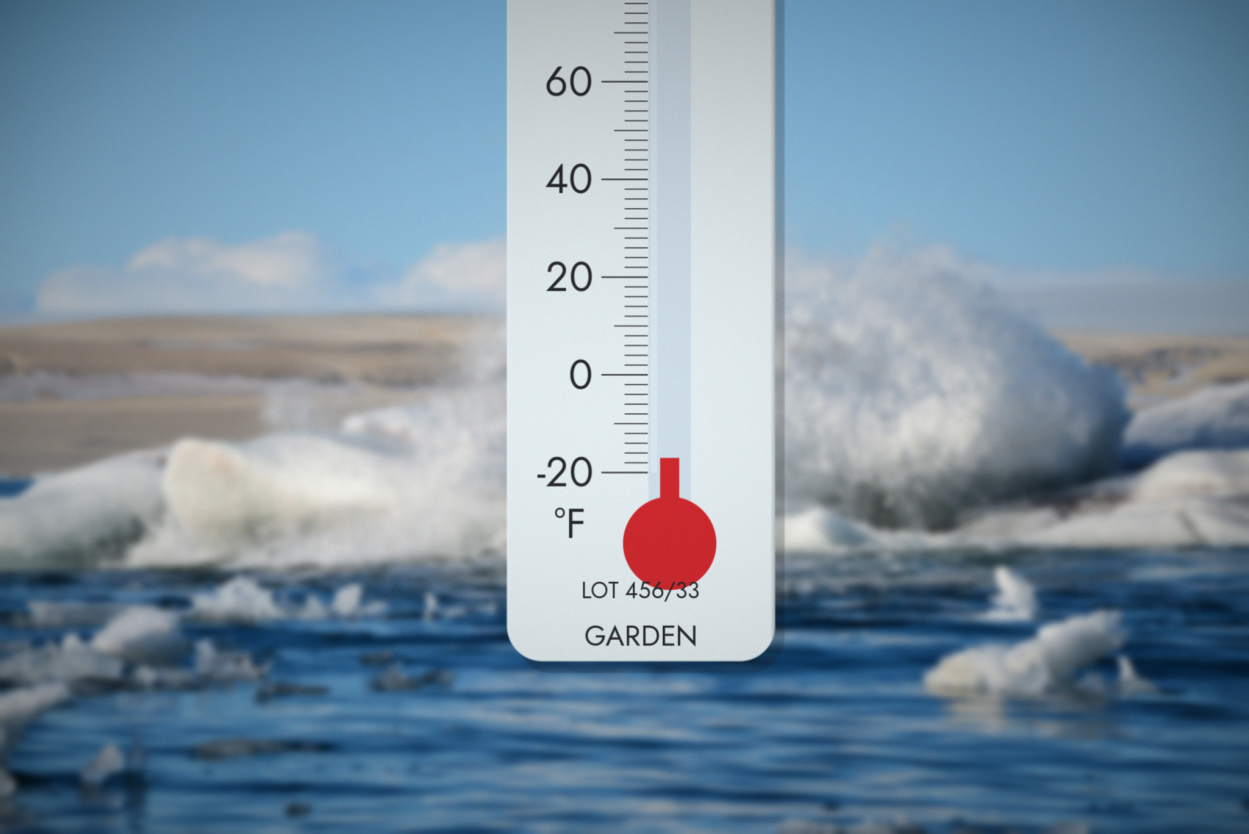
-17°F
